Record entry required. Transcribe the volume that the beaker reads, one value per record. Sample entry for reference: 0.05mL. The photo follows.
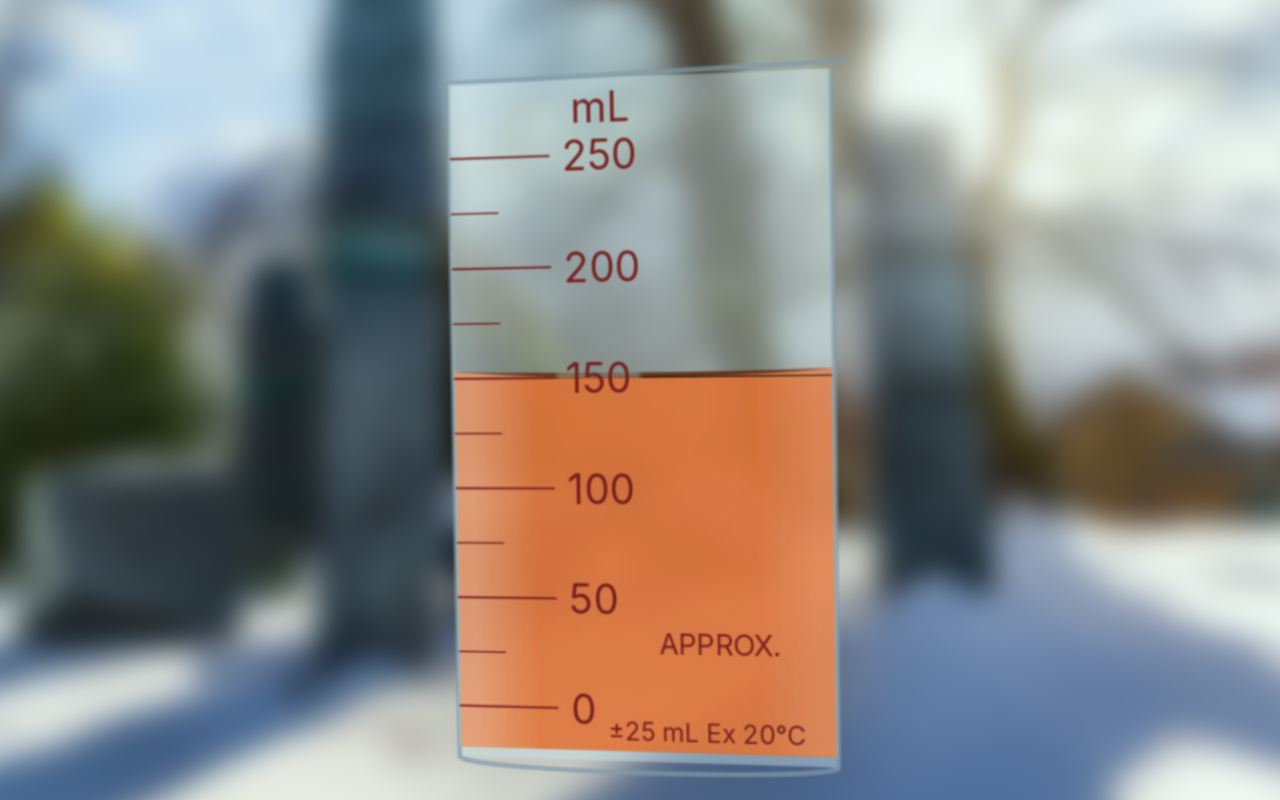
150mL
